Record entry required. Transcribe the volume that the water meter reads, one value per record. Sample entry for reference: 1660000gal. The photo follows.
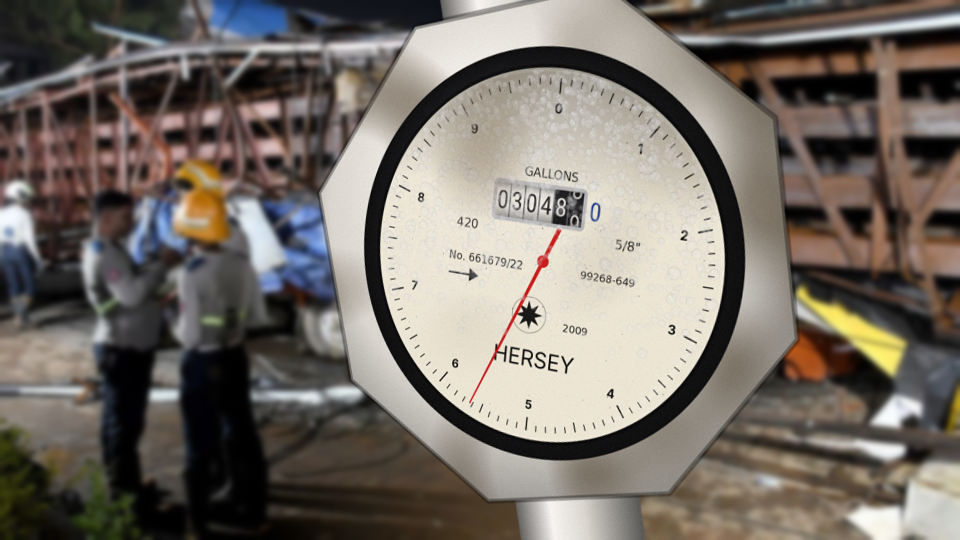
304885.6gal
